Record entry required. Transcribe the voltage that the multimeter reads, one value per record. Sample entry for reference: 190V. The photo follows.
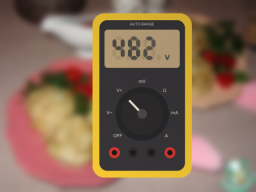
482V
